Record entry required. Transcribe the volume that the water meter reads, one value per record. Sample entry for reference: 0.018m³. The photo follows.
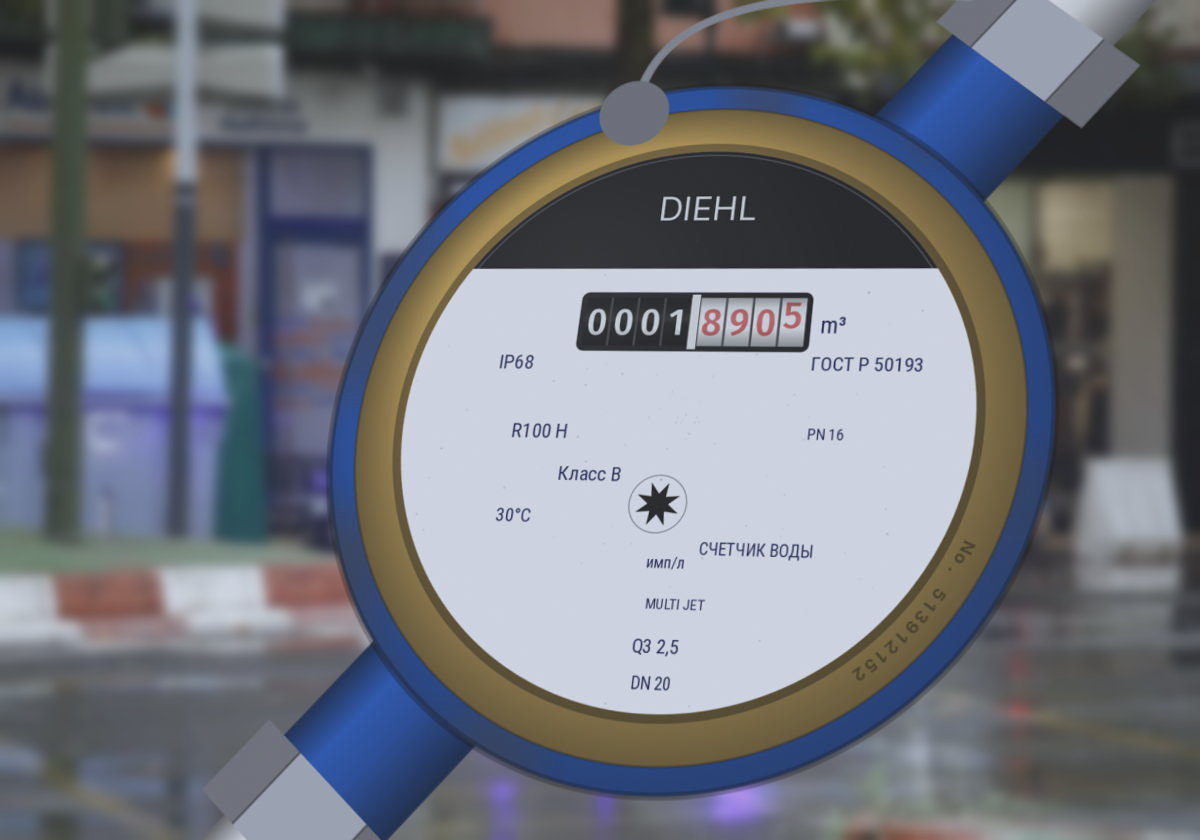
1.8905m³
